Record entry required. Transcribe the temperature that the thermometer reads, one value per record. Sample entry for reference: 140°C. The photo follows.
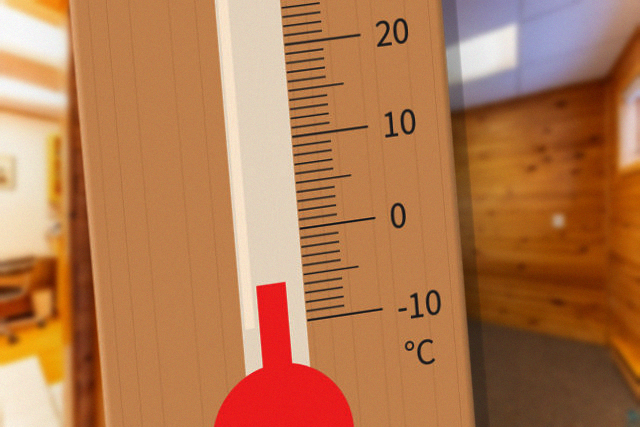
-5.5°C
